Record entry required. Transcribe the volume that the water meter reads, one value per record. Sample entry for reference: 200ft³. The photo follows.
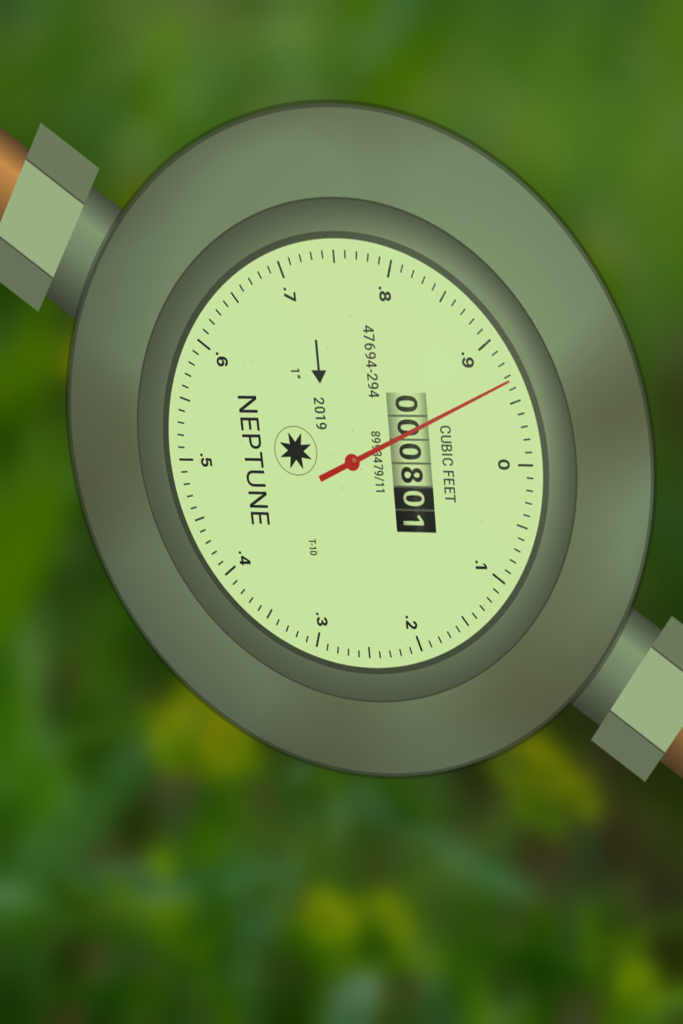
800.93ft³
